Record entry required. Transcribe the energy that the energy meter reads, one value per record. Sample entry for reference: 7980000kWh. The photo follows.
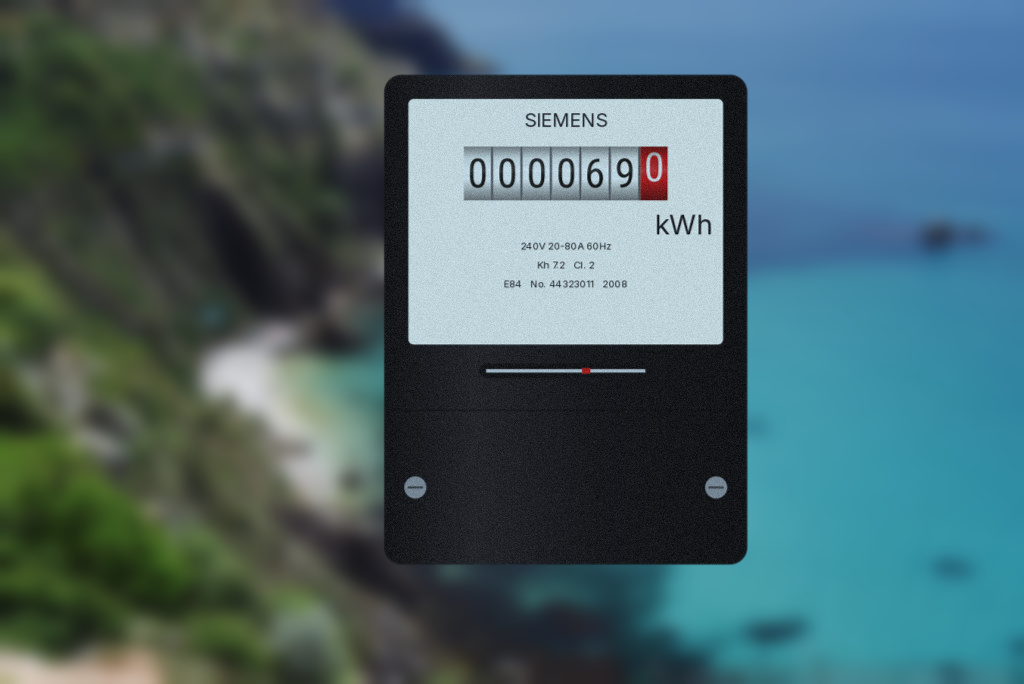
69.0kWh
